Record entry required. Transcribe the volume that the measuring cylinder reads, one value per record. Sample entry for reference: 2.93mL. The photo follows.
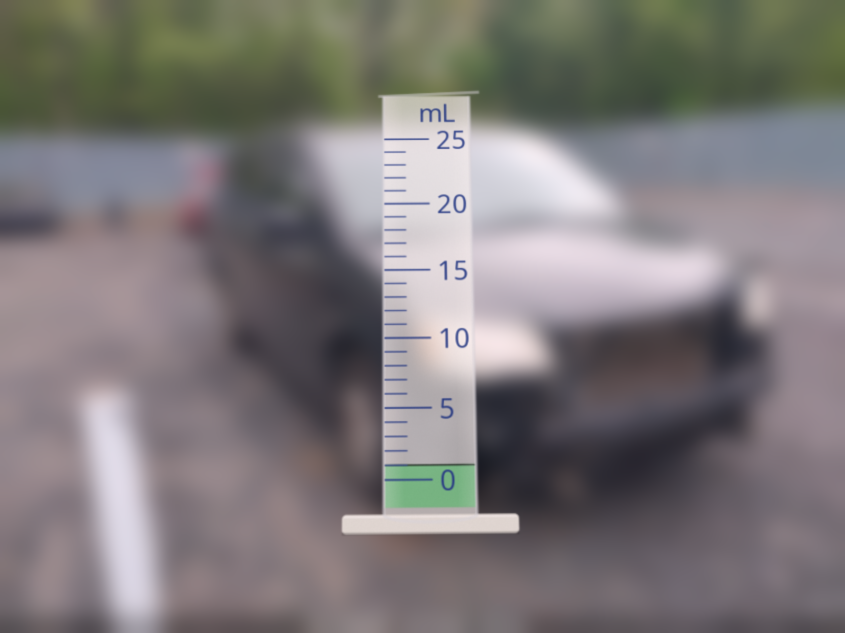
1mL
